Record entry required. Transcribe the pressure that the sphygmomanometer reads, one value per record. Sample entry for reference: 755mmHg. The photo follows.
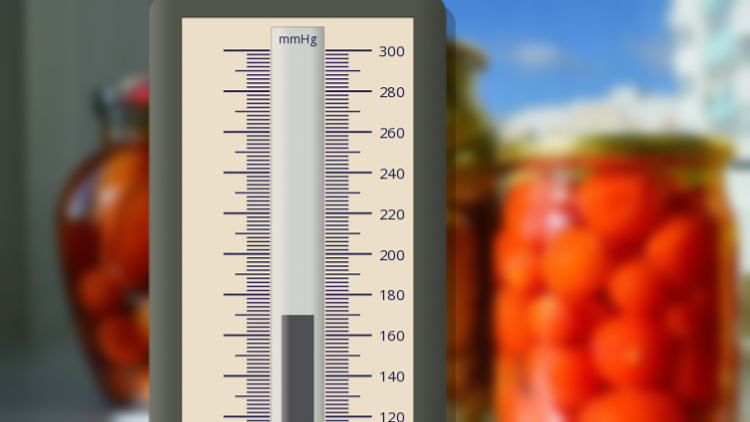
170mmHg
